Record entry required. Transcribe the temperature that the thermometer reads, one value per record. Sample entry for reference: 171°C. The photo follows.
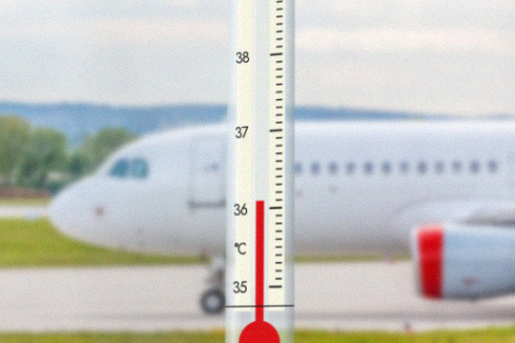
36.1°C
